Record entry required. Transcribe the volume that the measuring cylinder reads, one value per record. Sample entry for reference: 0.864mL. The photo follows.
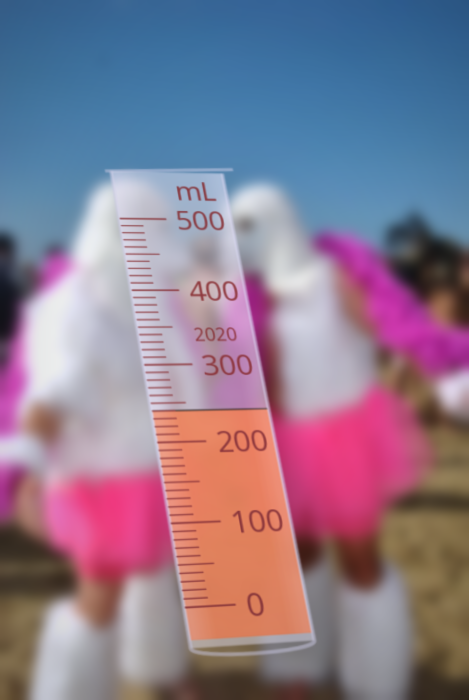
240mL
